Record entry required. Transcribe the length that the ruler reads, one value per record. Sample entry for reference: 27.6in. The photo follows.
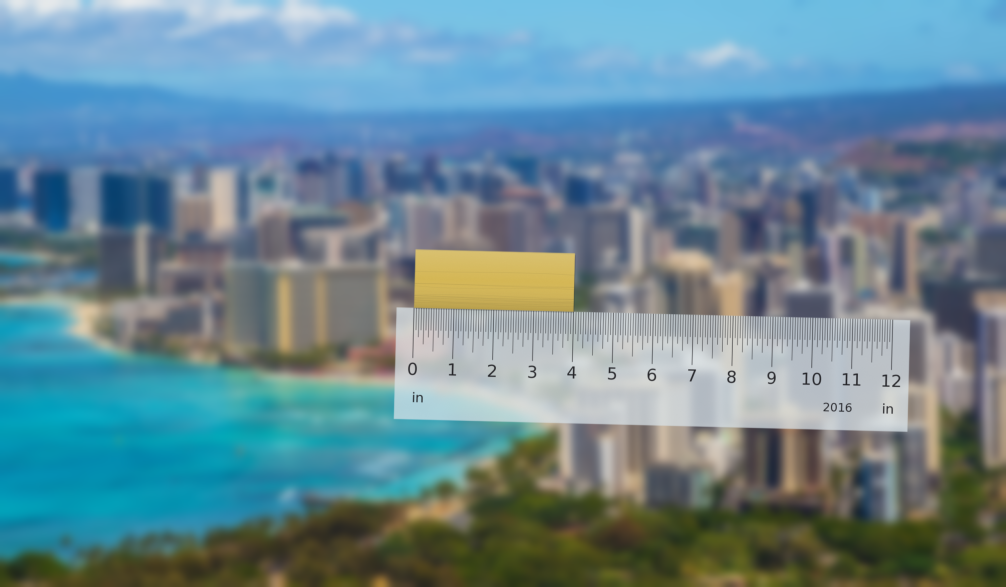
4in
